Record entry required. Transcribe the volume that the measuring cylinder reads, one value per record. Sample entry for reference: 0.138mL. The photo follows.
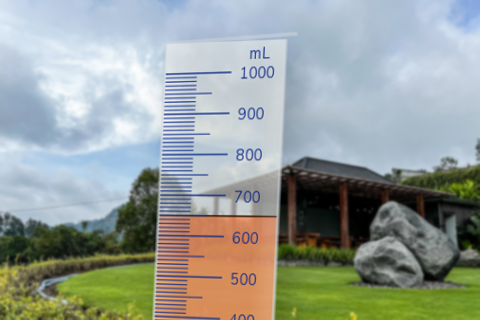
650mL
